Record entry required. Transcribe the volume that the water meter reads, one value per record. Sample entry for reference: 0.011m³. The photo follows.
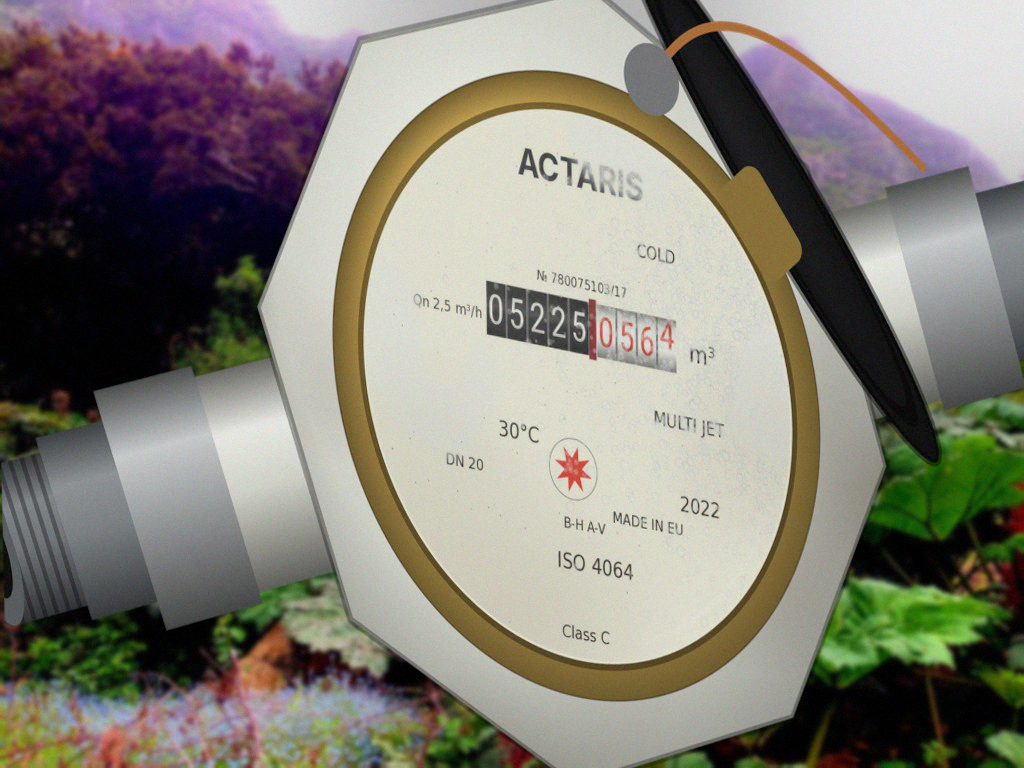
5225.0564m³
